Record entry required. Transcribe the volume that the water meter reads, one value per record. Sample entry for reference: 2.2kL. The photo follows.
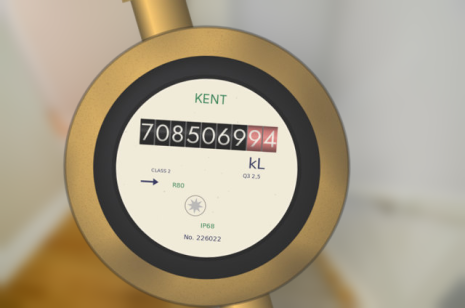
7085069.94kL
